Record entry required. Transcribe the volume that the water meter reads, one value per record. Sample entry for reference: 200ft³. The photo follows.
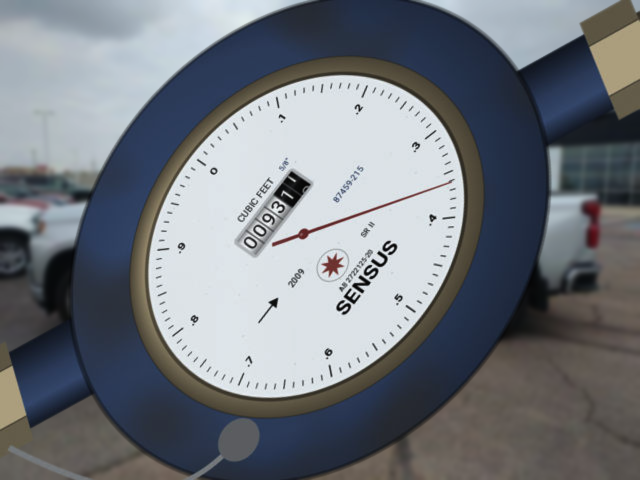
9311.36ft³
